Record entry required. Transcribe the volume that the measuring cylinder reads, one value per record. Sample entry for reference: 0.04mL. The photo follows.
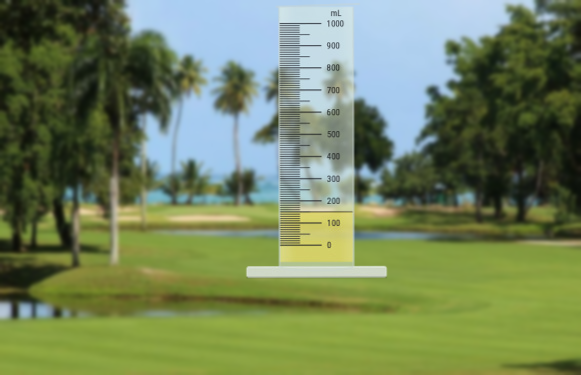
150mL
